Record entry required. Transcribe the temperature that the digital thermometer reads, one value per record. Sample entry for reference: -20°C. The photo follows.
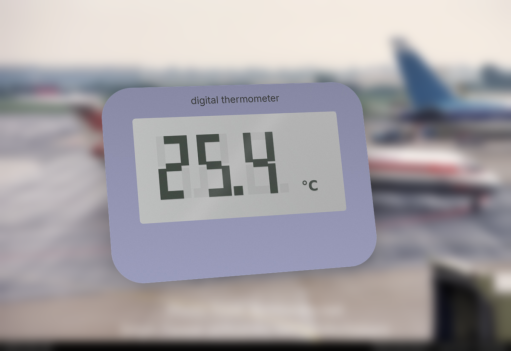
25.4°C
